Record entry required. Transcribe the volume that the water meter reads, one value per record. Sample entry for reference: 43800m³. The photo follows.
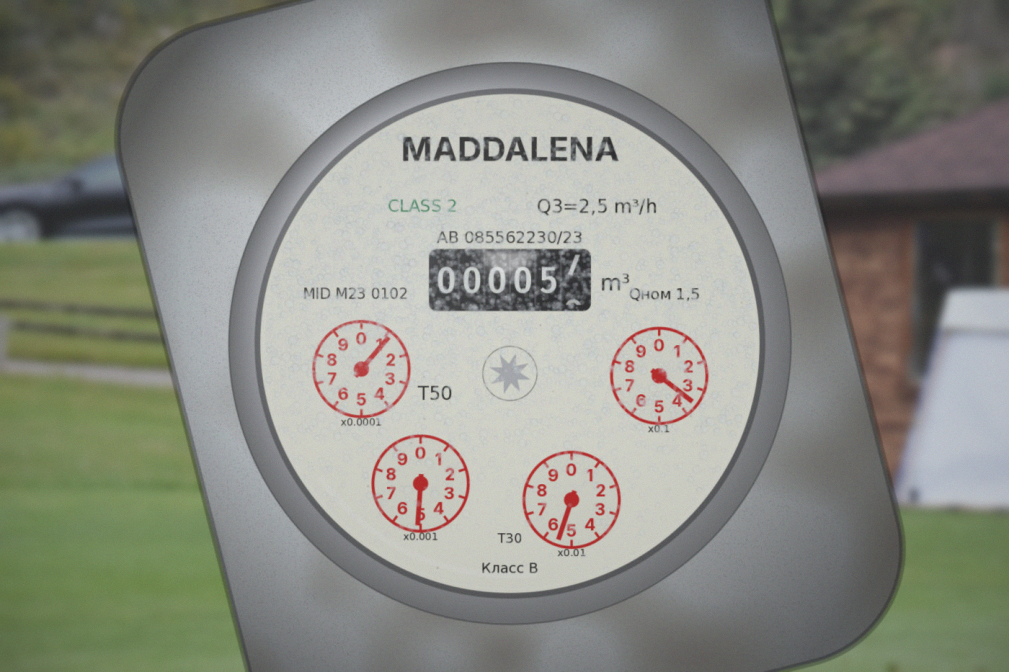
57.3551m³
